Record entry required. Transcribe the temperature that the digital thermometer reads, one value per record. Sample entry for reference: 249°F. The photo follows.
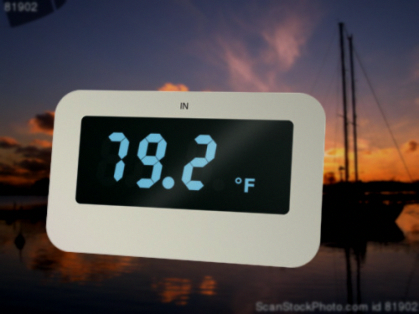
79.2°F
